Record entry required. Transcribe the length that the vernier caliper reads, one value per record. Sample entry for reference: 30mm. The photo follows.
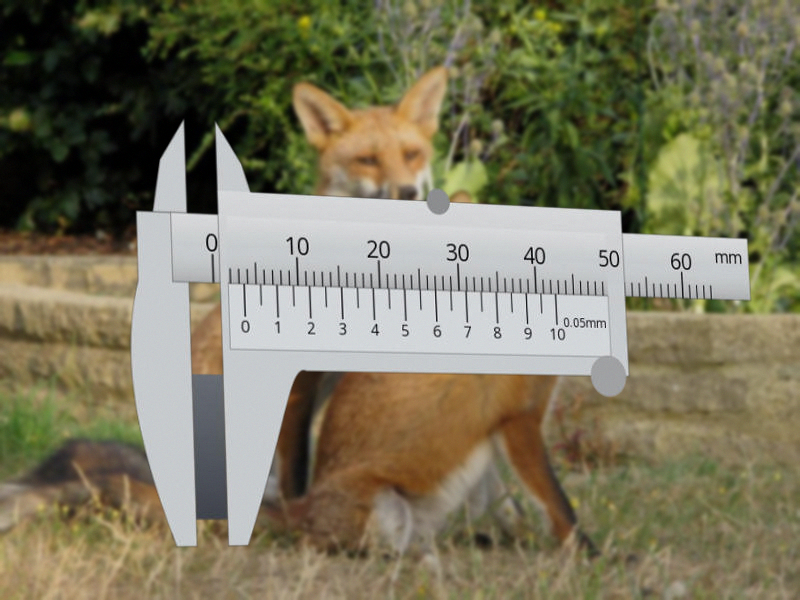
3.6mm
